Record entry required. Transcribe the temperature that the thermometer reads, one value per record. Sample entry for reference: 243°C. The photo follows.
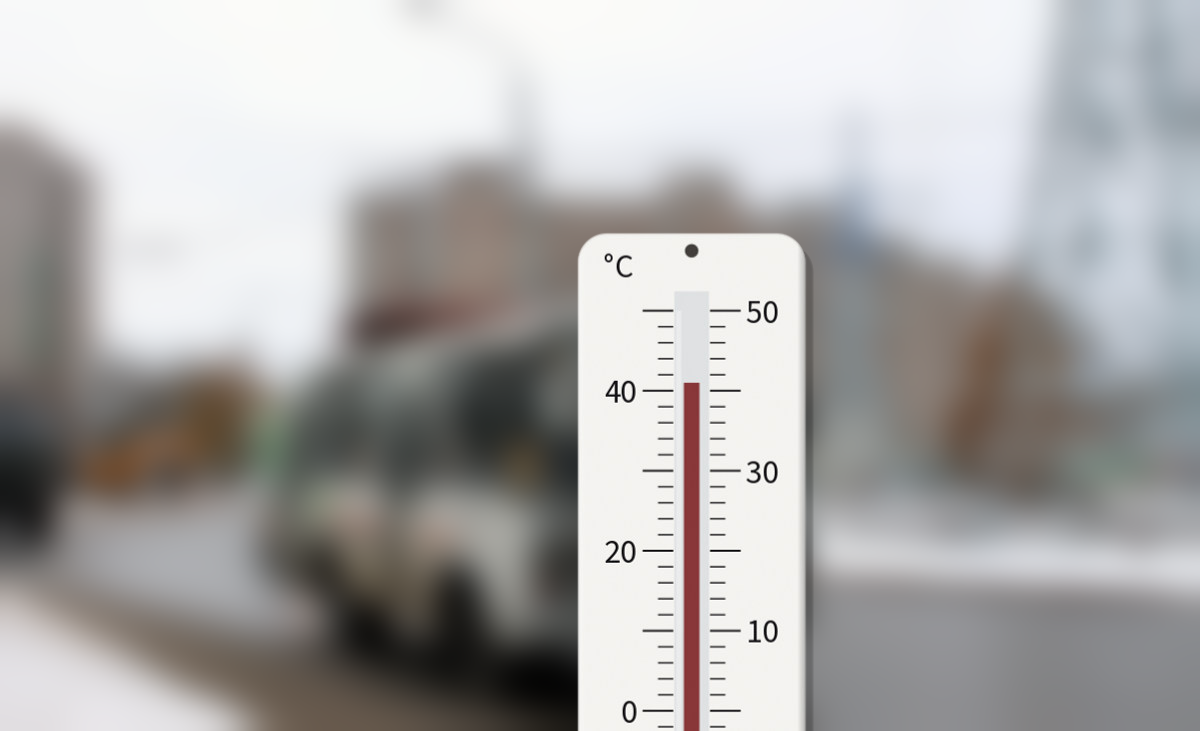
41°C
